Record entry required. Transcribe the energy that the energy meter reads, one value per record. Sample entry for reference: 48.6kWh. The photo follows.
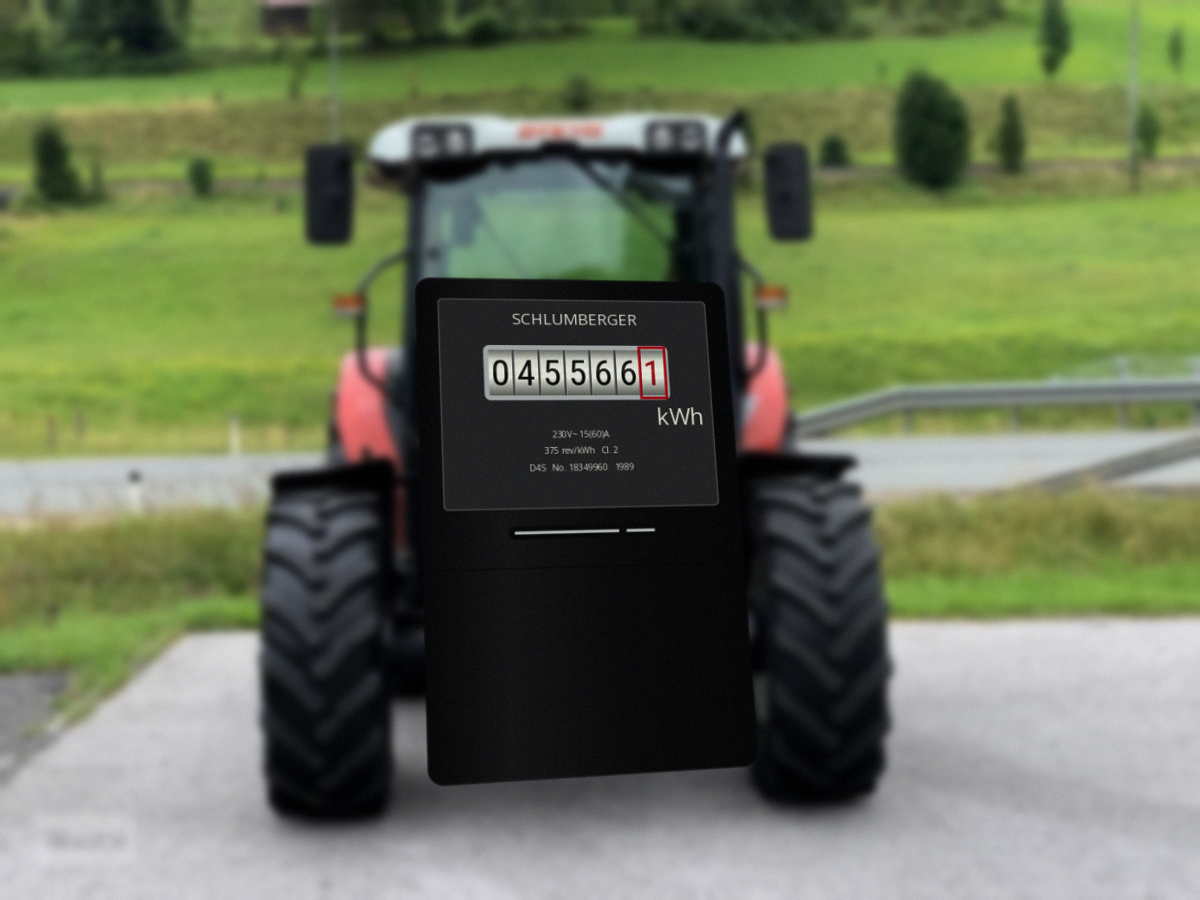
45566.1kWh
